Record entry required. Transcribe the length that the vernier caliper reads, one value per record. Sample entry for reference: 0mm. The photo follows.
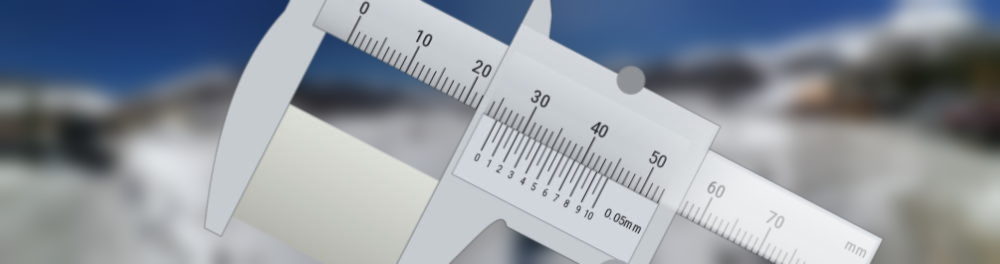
25.6mm
